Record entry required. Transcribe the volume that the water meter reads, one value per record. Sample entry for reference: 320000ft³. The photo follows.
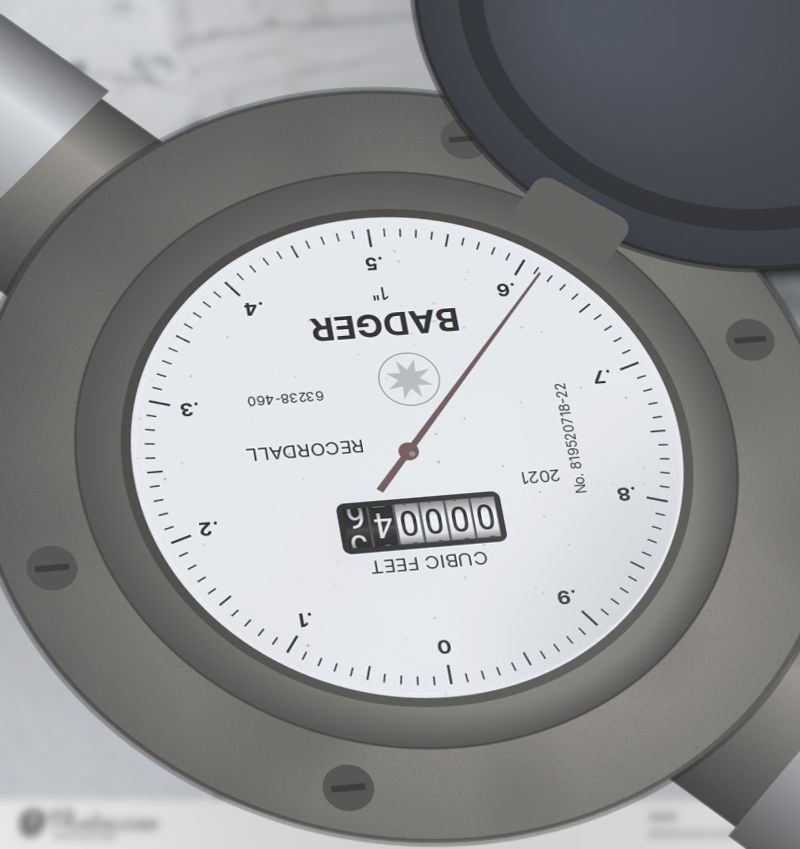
45.61ft³
